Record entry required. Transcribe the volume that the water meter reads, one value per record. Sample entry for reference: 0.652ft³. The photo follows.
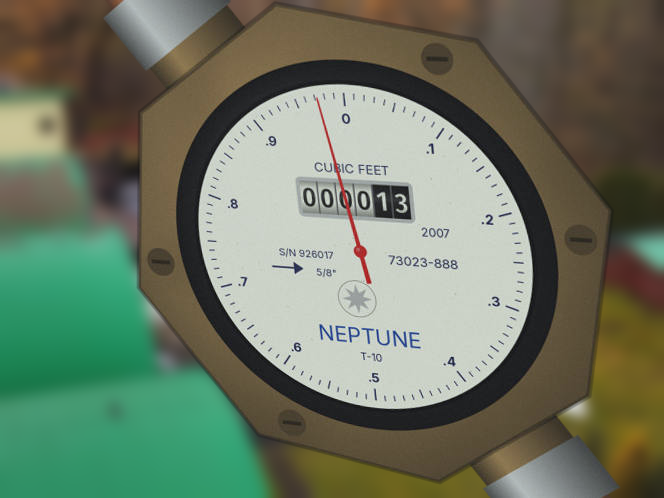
12.97ft³
